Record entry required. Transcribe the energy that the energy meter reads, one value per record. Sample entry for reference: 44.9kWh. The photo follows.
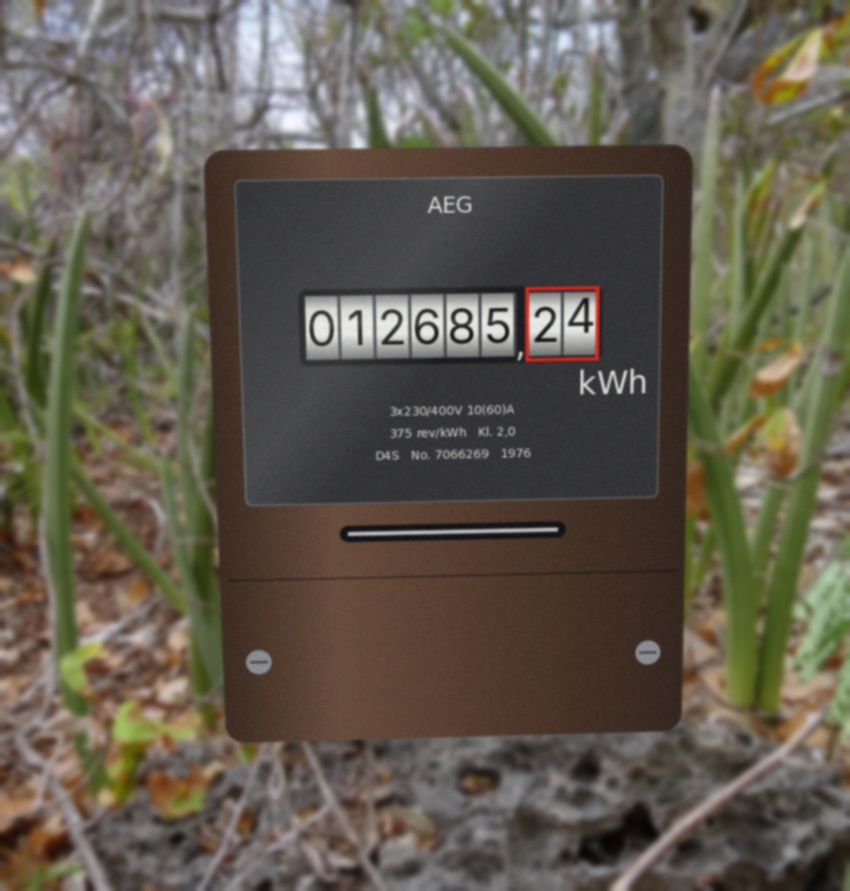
12685.24kWh
